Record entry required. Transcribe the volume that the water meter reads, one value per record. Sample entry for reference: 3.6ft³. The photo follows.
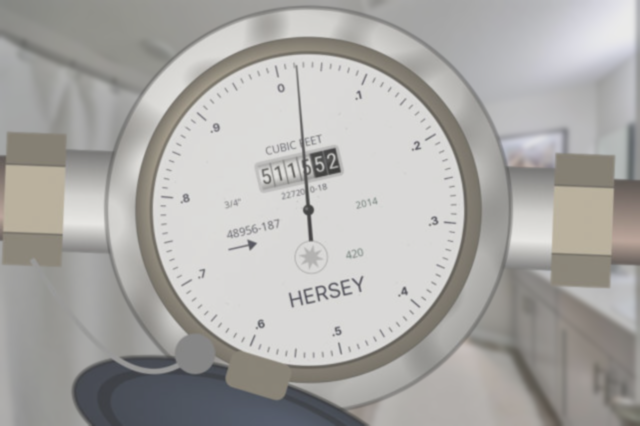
511552.02ft³
